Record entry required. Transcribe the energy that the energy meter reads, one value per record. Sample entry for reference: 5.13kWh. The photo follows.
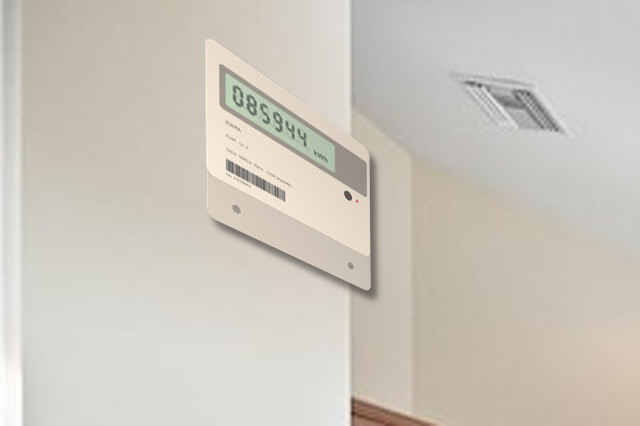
85944kWh
